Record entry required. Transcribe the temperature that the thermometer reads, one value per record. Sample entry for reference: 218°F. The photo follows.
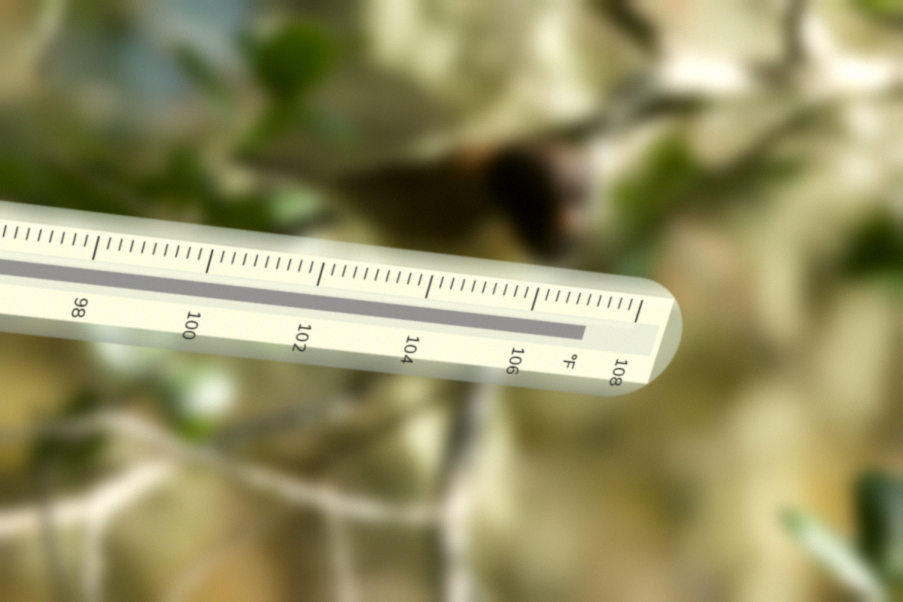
107.1°F
